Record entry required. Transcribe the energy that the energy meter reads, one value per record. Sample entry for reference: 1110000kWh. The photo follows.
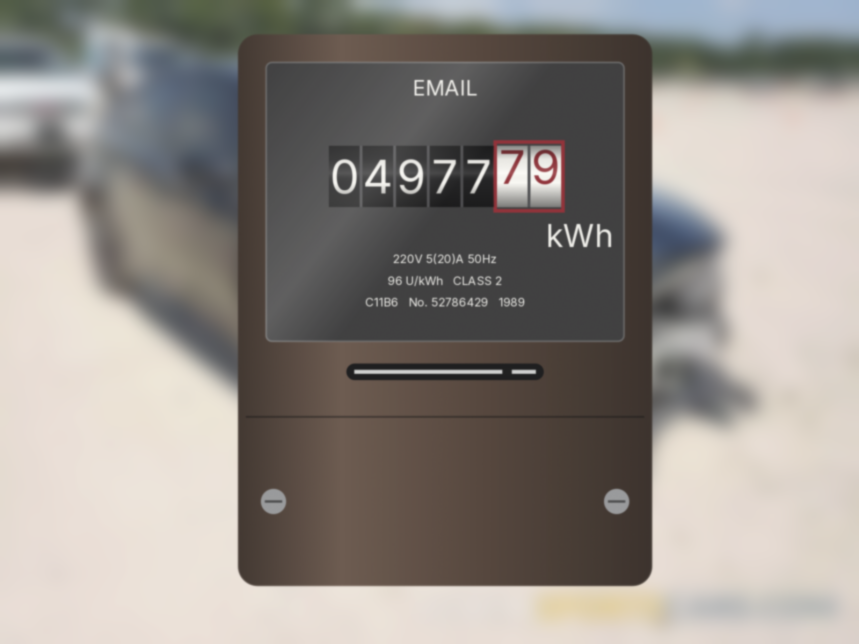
4977.79kWh
